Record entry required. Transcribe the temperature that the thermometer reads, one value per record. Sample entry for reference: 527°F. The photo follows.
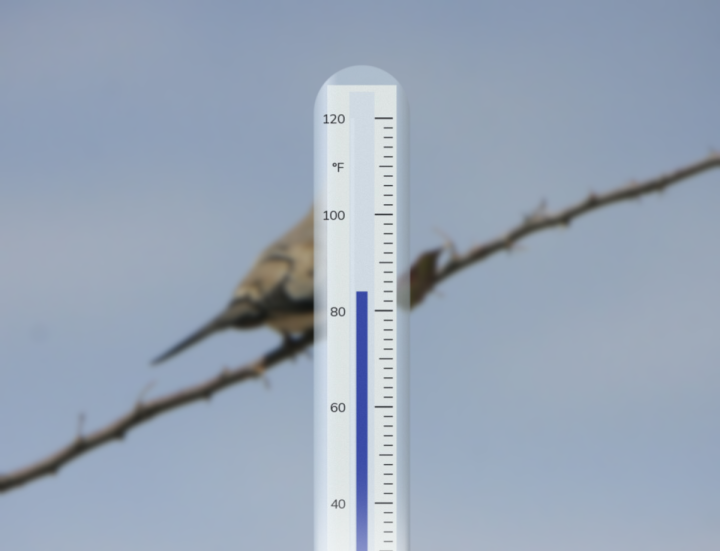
84°F
